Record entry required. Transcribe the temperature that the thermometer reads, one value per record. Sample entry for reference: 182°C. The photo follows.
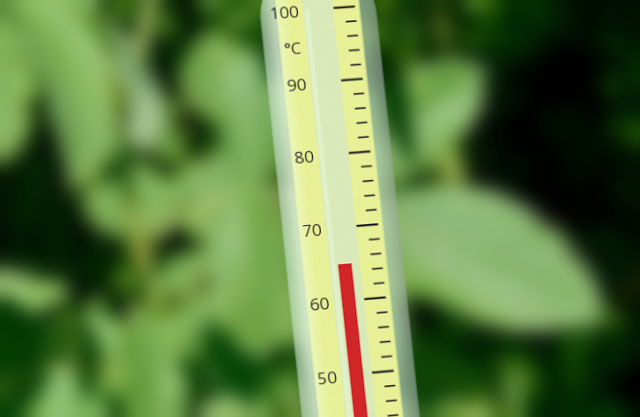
65°C
